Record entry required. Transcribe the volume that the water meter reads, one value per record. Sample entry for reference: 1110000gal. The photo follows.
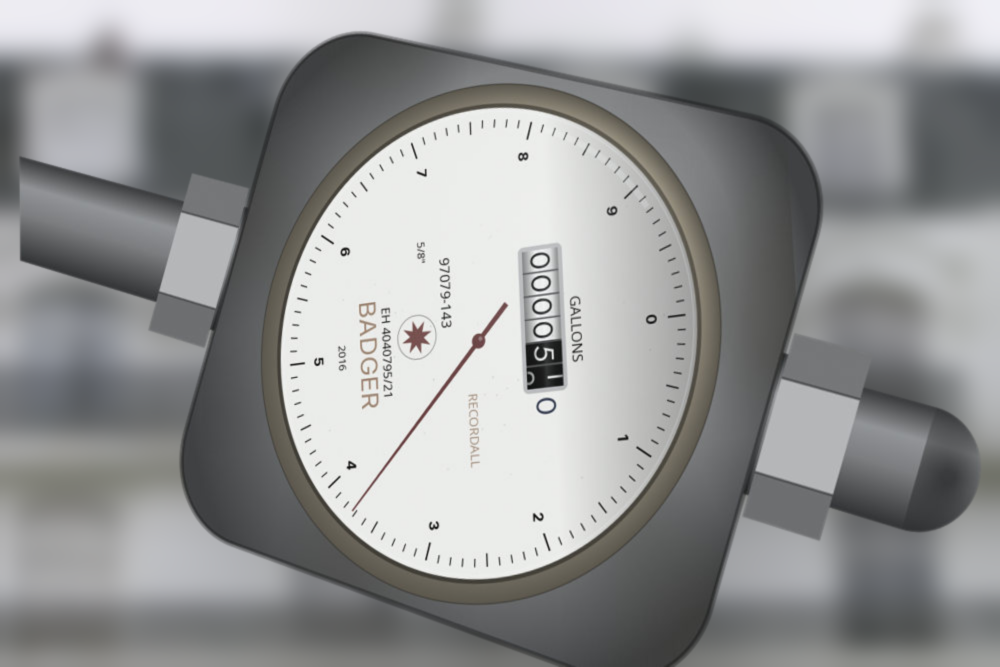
513.7gal
